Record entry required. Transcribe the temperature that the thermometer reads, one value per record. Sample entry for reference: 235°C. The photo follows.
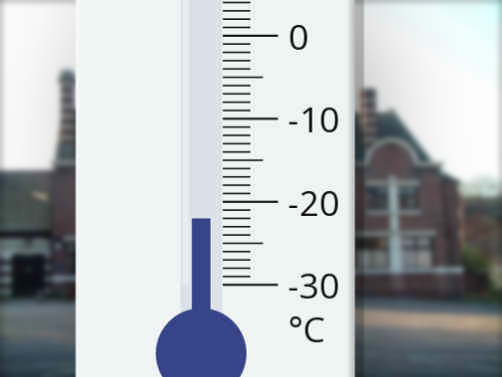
-22°C
